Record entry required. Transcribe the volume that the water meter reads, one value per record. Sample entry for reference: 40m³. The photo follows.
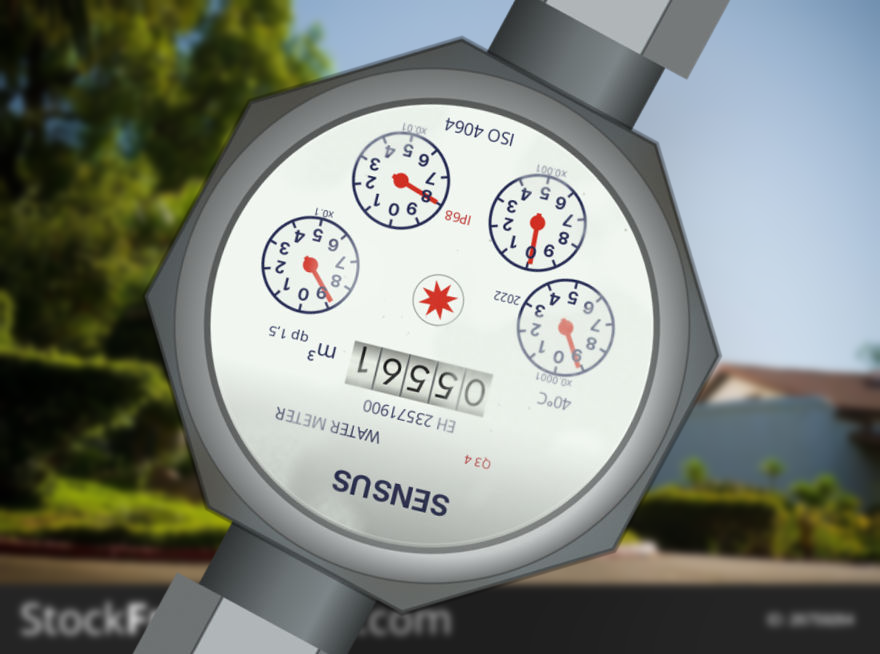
5560.8799m³
